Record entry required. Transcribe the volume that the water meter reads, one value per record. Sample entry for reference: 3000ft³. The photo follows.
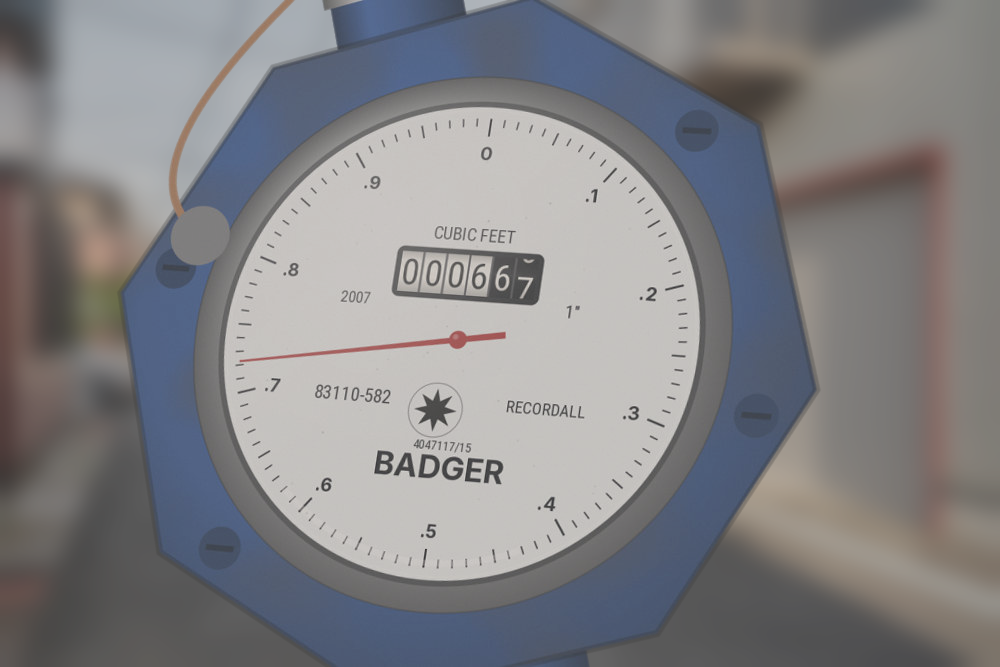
666.72ft³
